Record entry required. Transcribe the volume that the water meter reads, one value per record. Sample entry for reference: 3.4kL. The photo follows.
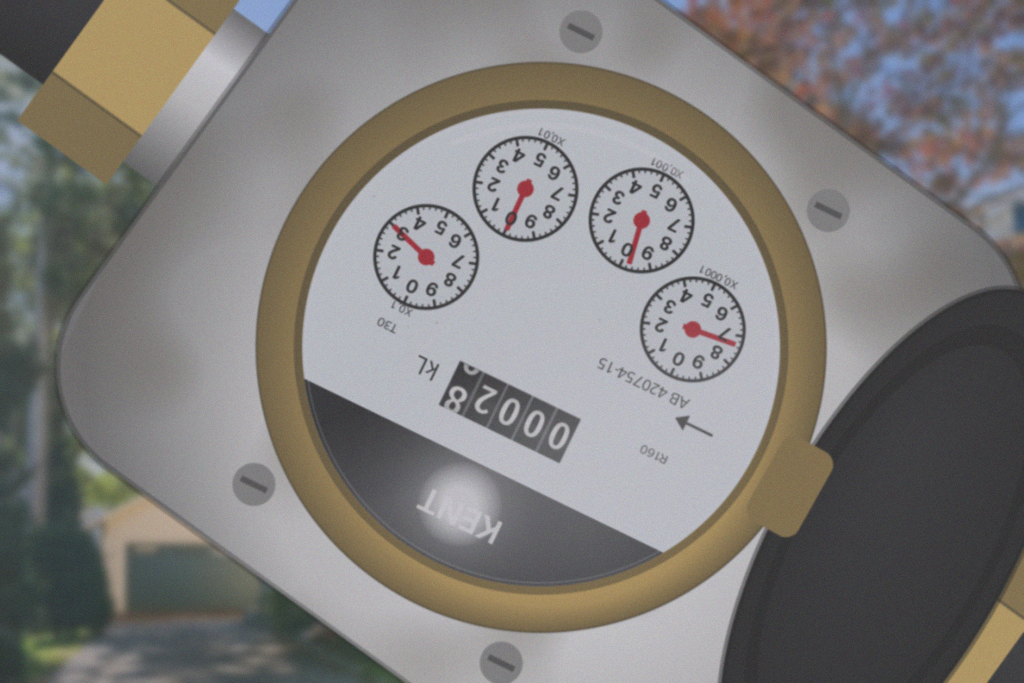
28.2997kL
